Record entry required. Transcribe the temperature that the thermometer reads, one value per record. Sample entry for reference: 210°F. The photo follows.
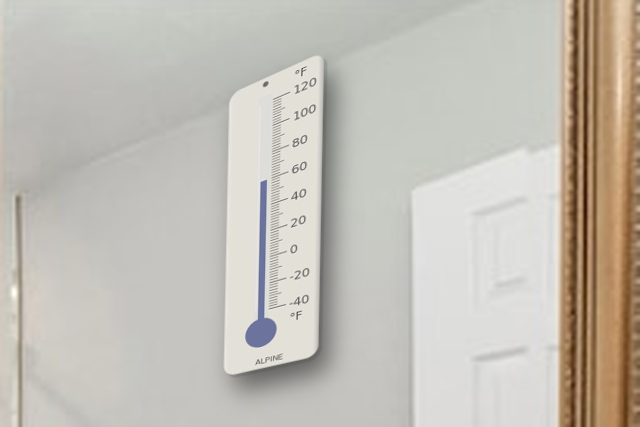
60°F
